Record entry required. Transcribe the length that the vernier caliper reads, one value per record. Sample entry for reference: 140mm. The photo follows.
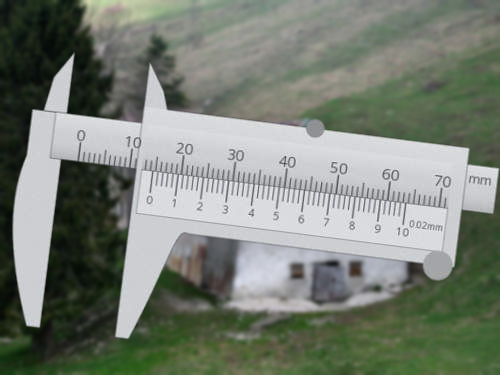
14.5mm
